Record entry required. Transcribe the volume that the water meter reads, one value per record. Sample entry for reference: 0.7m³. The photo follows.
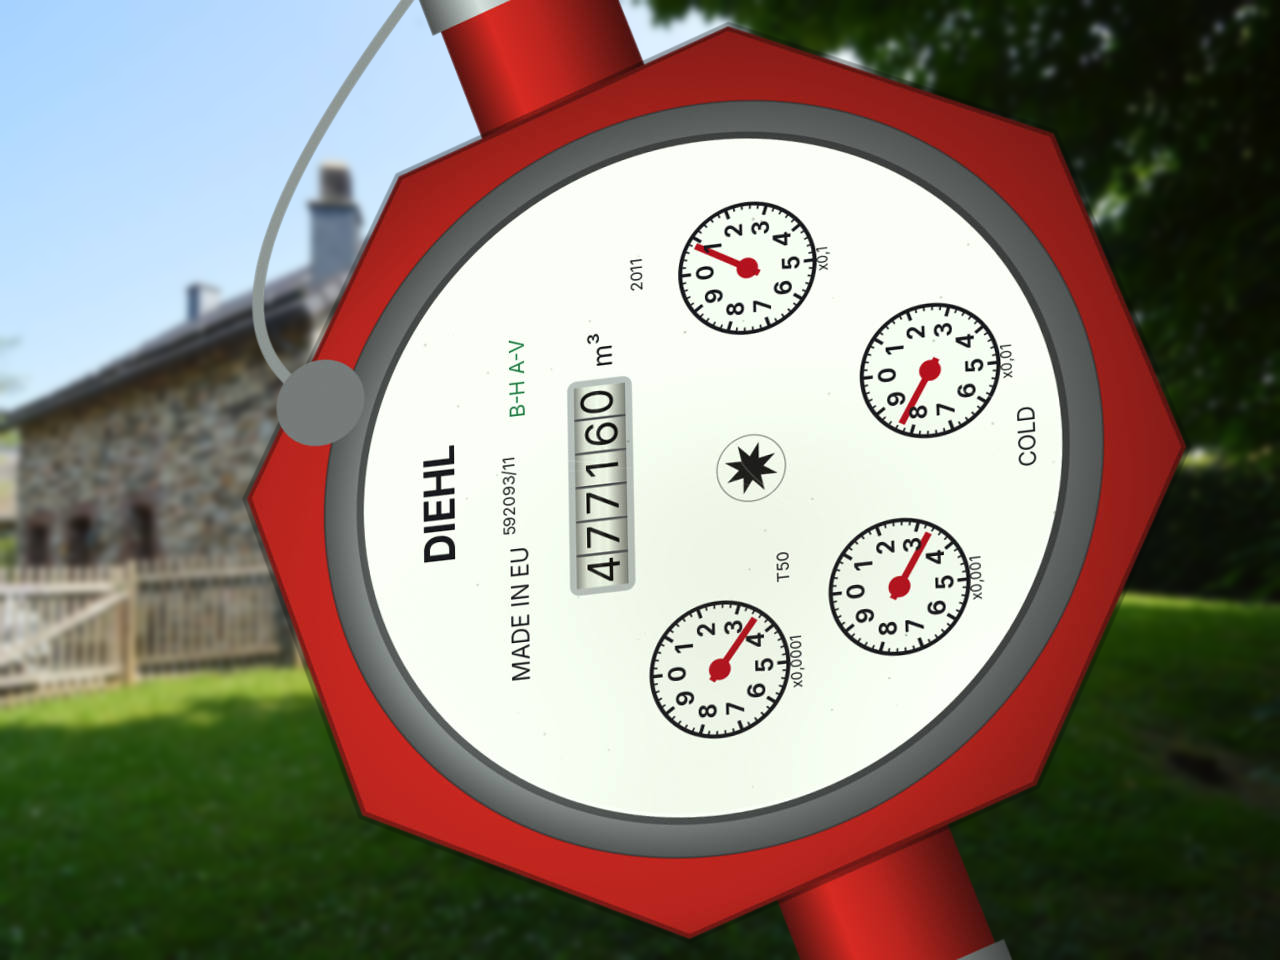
477160.0833m³
